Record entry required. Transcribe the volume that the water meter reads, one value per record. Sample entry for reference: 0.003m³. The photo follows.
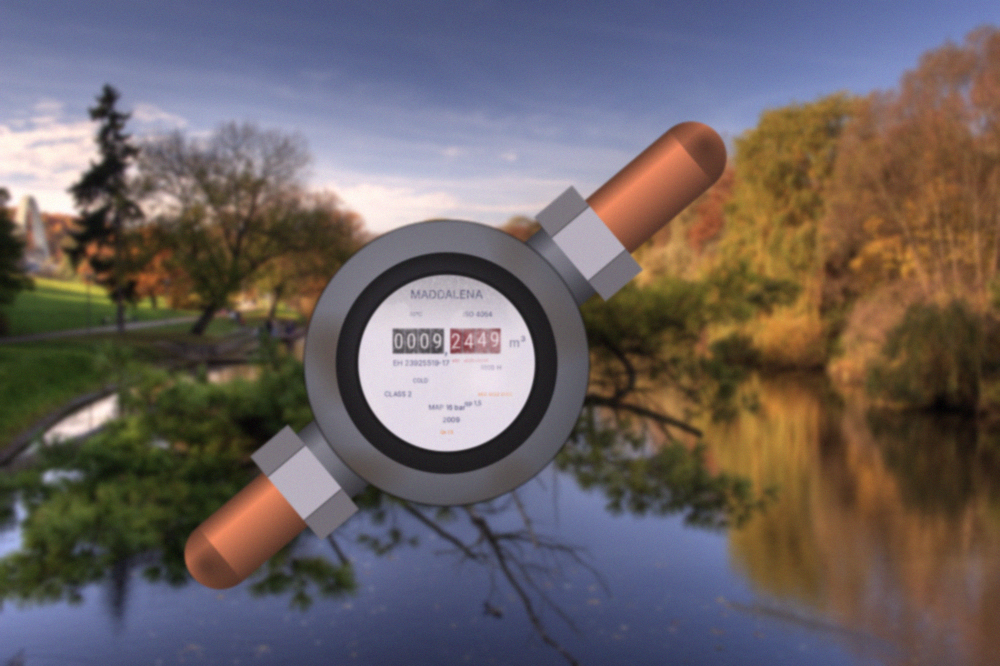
9.2449m³
